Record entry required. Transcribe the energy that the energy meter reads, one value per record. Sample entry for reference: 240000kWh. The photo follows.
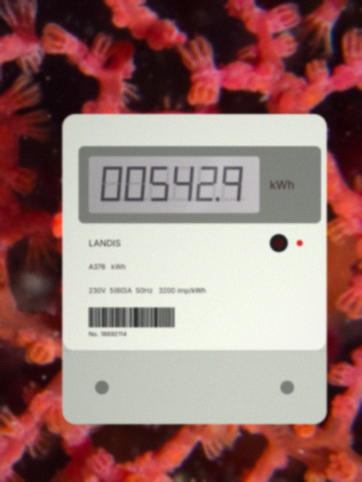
542.9kWh
